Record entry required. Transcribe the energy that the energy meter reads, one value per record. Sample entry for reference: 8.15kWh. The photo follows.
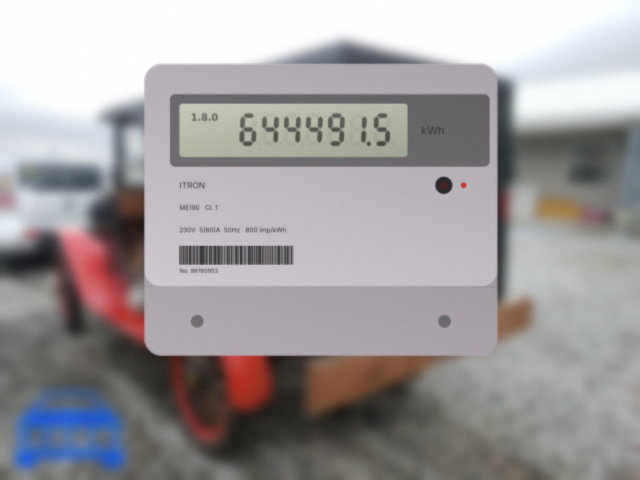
644491.5kWh
